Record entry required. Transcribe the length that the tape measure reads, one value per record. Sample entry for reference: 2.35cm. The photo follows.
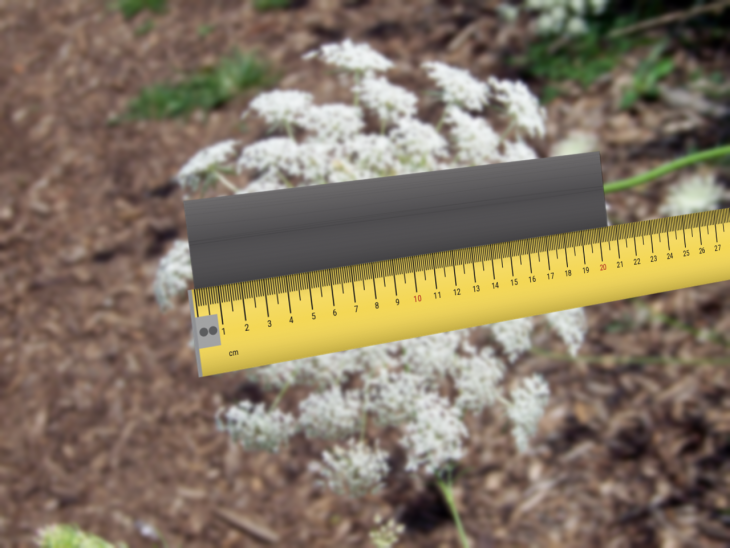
20.5cm
